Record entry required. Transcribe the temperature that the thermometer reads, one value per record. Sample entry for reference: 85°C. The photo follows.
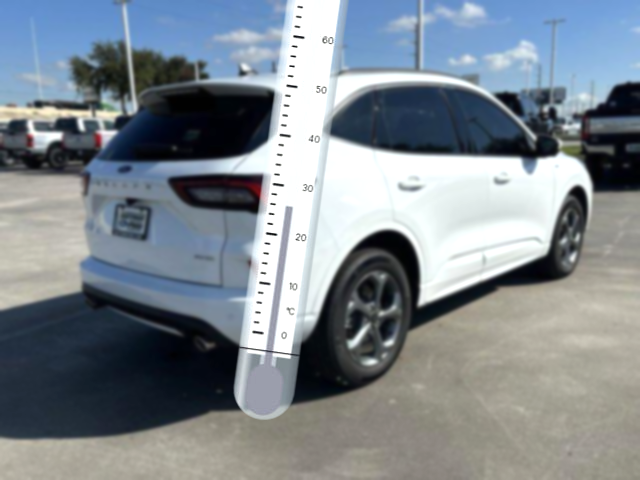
26°C
